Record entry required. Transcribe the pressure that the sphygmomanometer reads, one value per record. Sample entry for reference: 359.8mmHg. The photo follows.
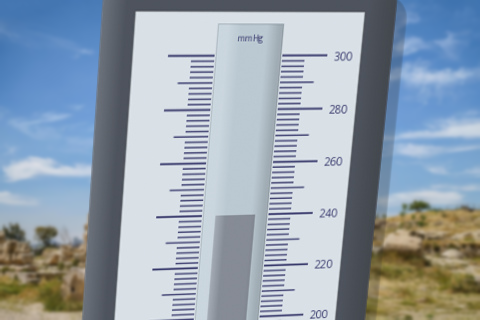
240mmHg
